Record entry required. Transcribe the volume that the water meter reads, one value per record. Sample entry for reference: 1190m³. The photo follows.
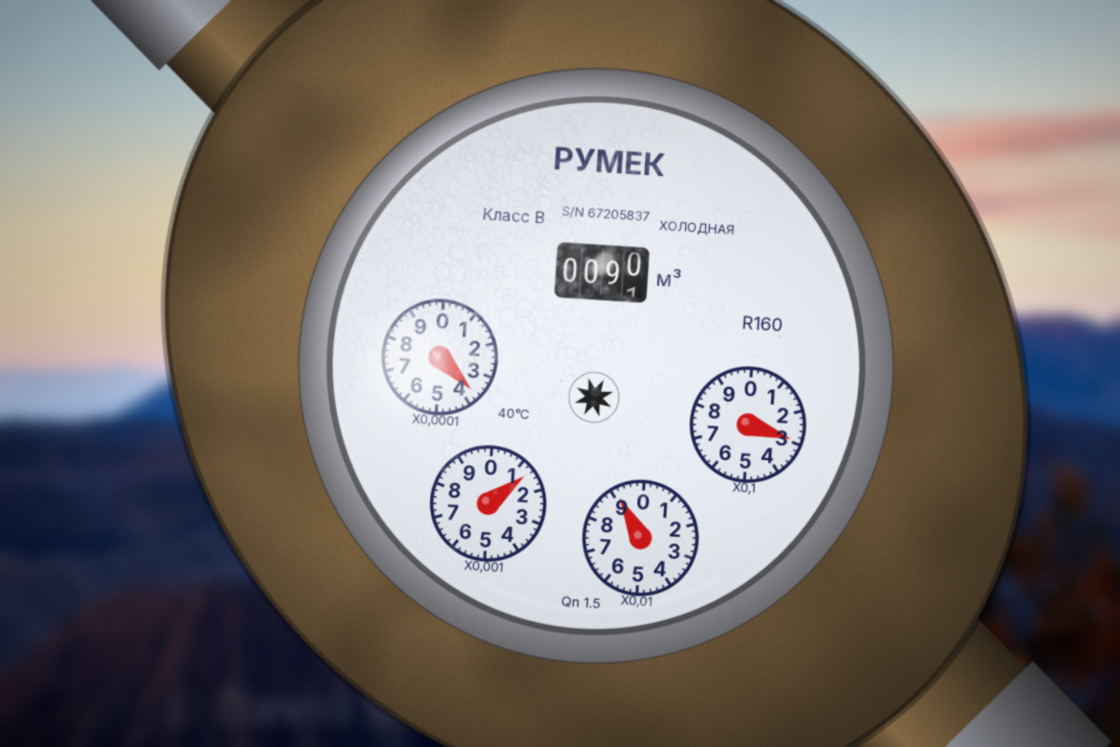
90.2913m³
